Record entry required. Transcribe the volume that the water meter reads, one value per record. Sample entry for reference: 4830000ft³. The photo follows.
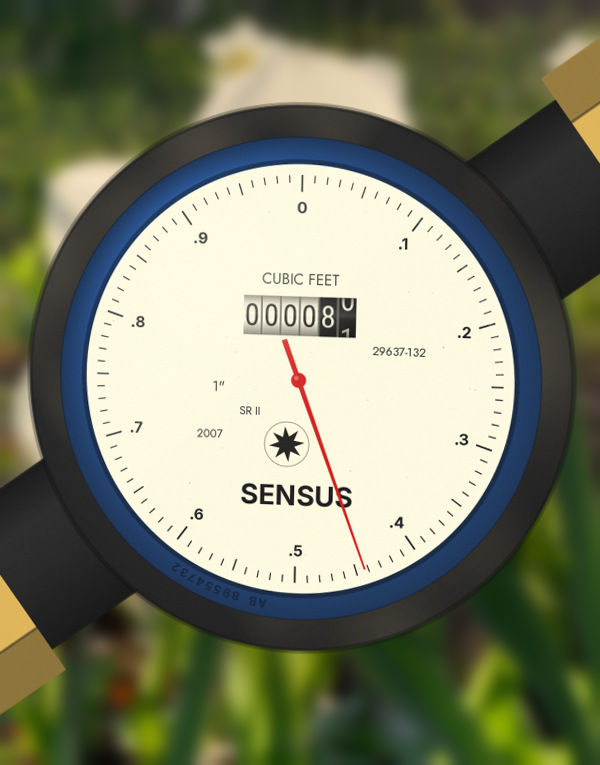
80.44ft³
